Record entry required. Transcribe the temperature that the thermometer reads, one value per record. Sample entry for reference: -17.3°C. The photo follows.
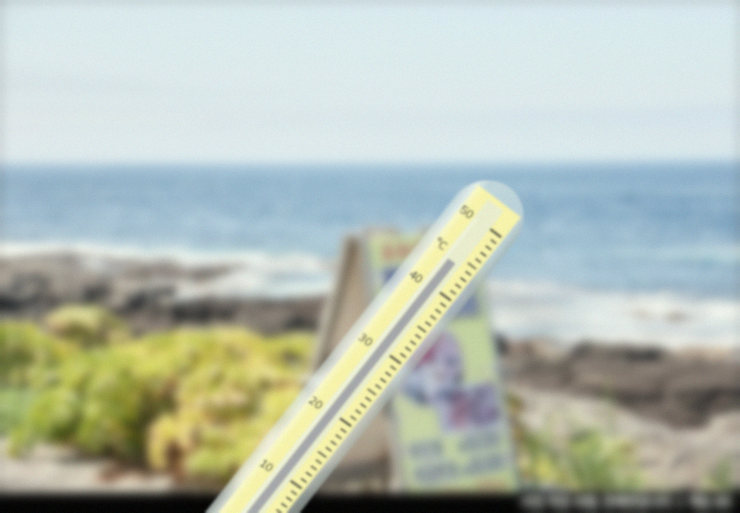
44°C
